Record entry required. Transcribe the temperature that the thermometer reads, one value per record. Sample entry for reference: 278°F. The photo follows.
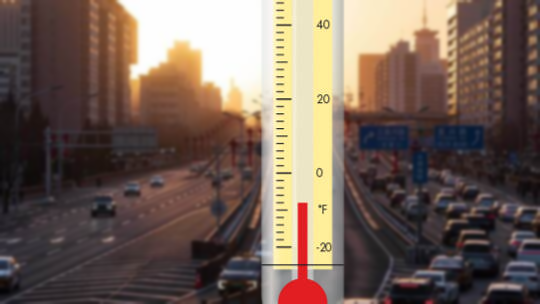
-8°F
